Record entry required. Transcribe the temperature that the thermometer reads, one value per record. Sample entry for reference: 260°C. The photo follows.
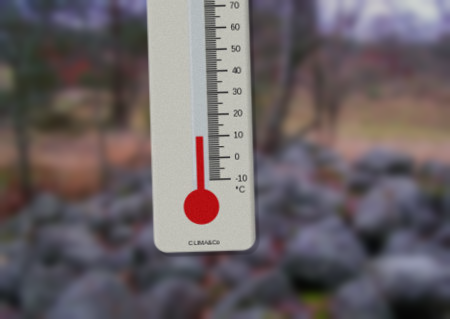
10°C
